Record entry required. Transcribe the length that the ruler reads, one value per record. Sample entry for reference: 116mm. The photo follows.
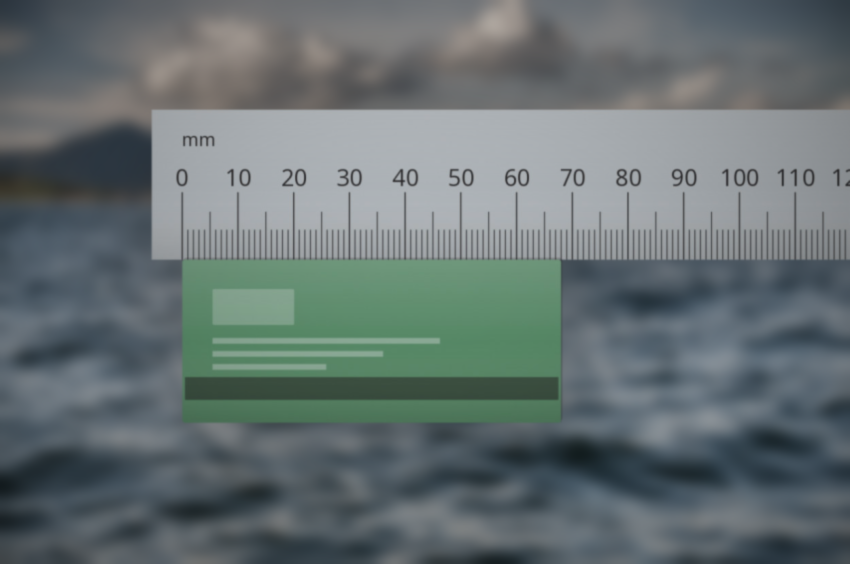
68mm
